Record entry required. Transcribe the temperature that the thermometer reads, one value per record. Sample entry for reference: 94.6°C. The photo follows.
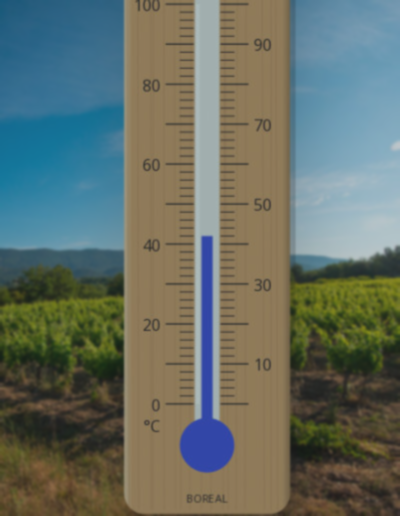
42°C
